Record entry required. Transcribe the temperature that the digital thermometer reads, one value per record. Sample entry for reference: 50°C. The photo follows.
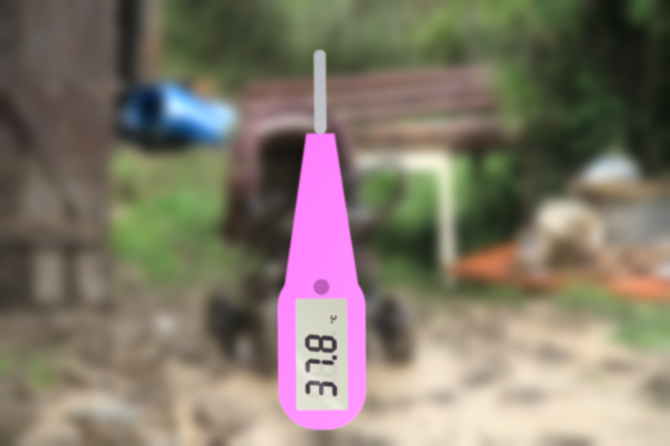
37.8°C
